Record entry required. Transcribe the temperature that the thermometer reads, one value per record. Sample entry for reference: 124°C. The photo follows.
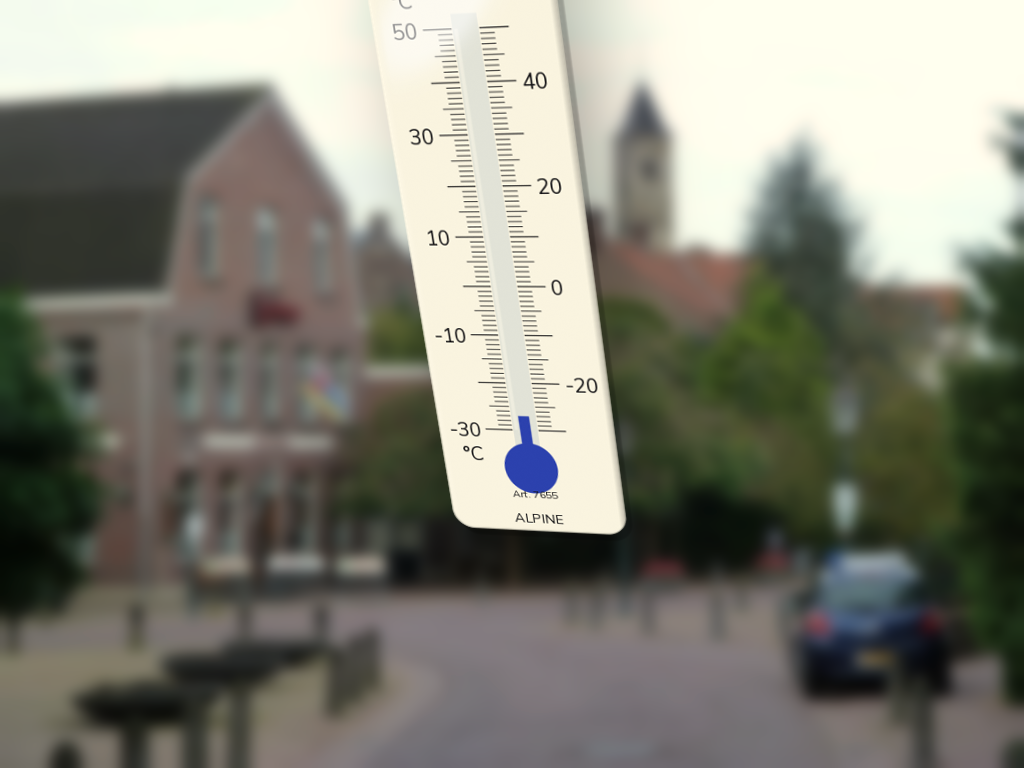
-27°C
